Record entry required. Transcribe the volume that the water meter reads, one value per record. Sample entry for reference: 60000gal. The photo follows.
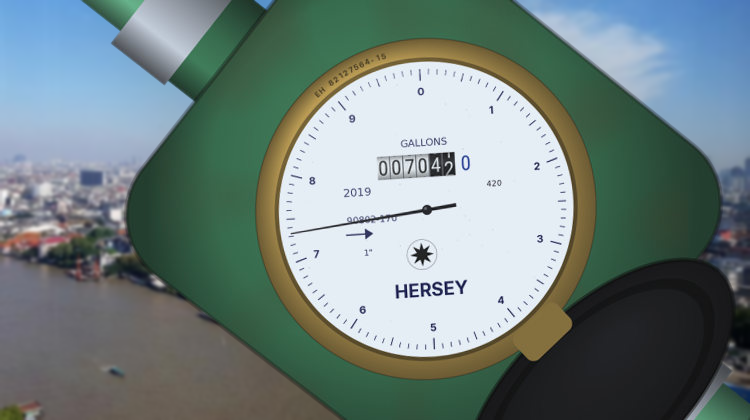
70417.3gal
